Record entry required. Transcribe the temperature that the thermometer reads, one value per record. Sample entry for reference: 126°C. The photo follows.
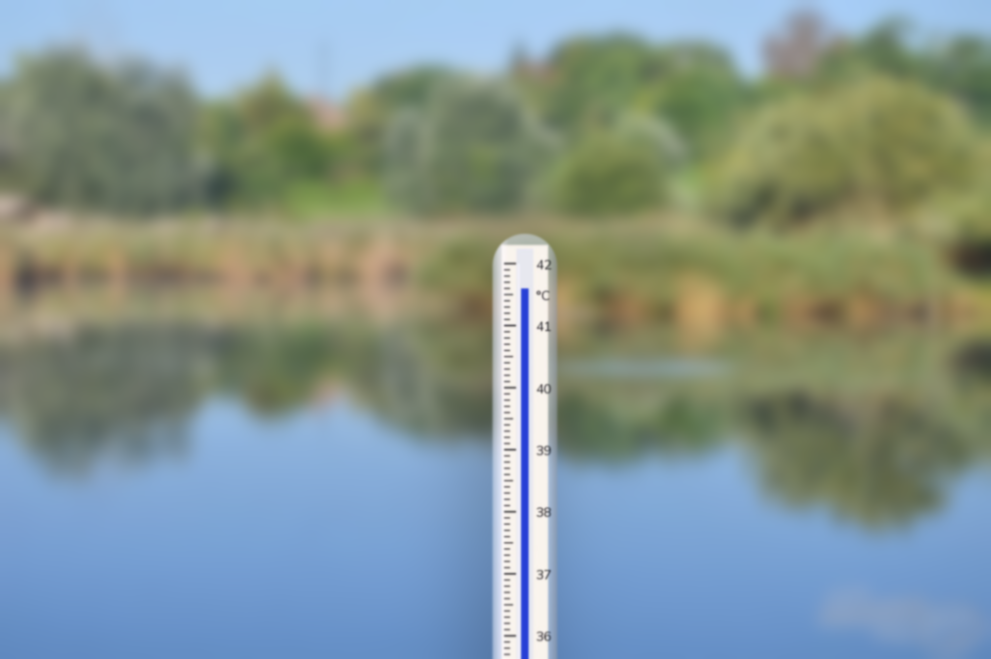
41.6°C
